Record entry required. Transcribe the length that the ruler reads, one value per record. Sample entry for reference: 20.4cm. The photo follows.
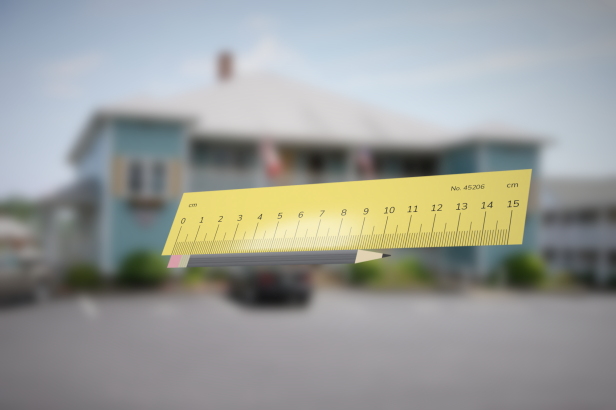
10.5cm
